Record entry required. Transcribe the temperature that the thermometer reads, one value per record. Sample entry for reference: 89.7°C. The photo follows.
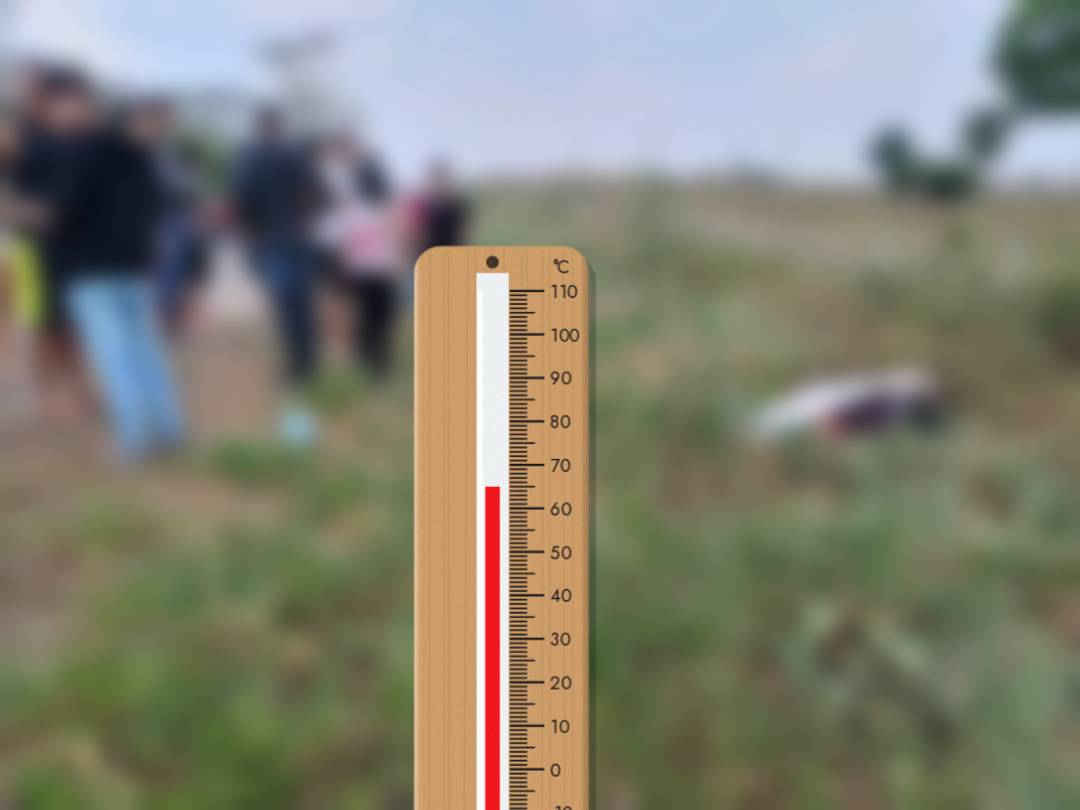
65°C
